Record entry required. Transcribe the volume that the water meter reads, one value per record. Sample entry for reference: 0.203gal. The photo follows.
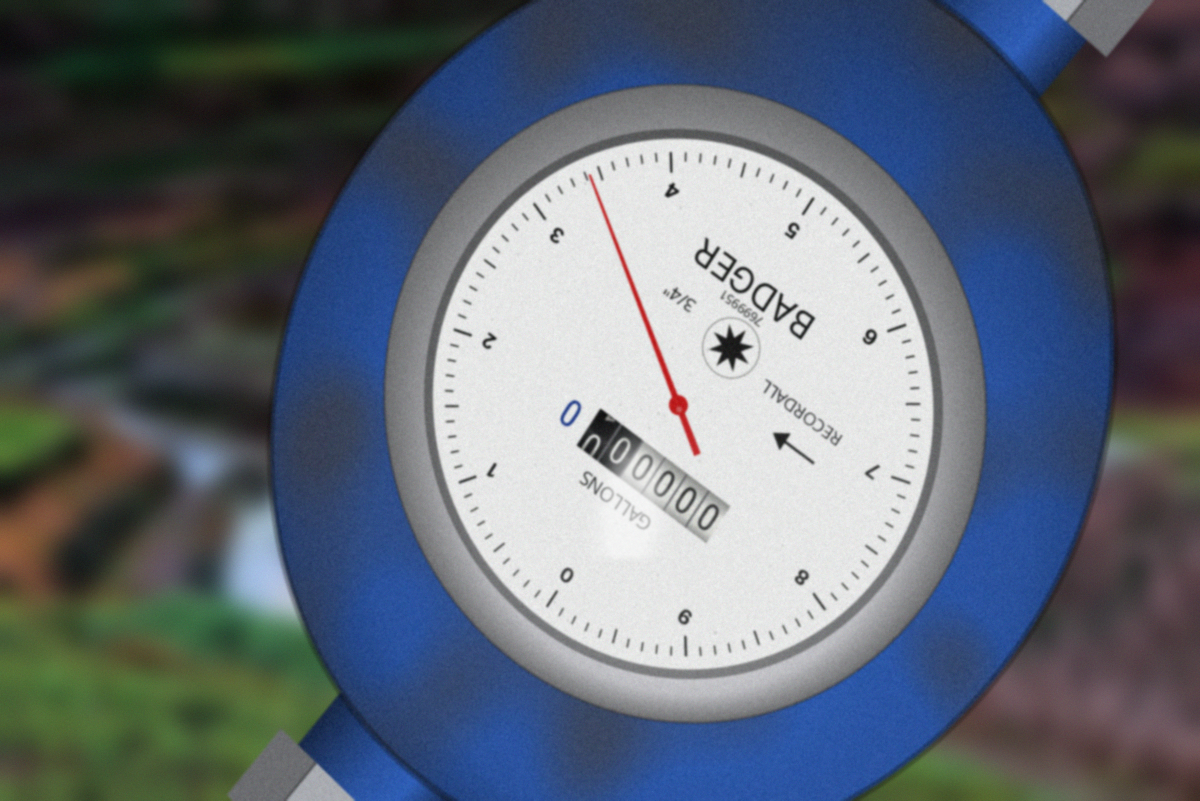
3.4gal
